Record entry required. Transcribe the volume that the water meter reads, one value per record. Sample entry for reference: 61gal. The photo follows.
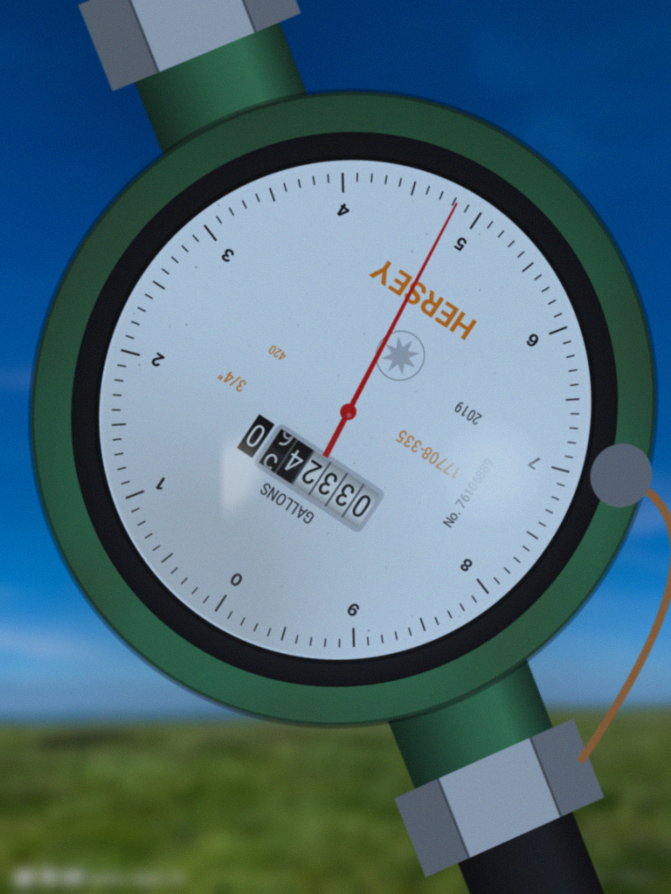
332454.8gal
